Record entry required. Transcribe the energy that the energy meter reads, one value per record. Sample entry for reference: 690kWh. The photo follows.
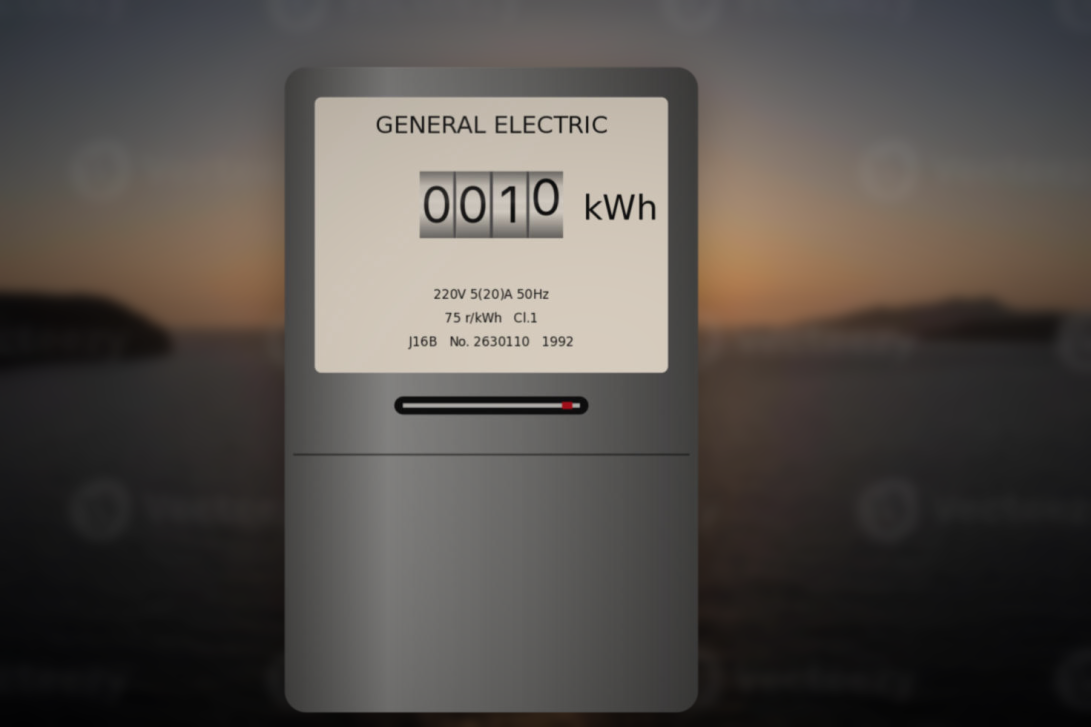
10kWh
